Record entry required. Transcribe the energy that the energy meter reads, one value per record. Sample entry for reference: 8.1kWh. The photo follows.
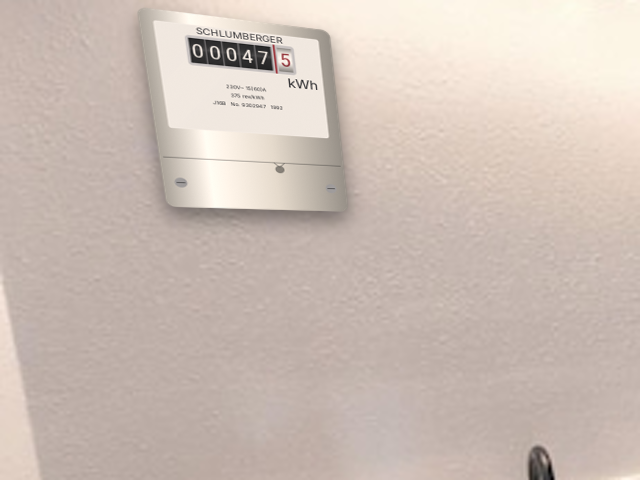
47.5kWh
